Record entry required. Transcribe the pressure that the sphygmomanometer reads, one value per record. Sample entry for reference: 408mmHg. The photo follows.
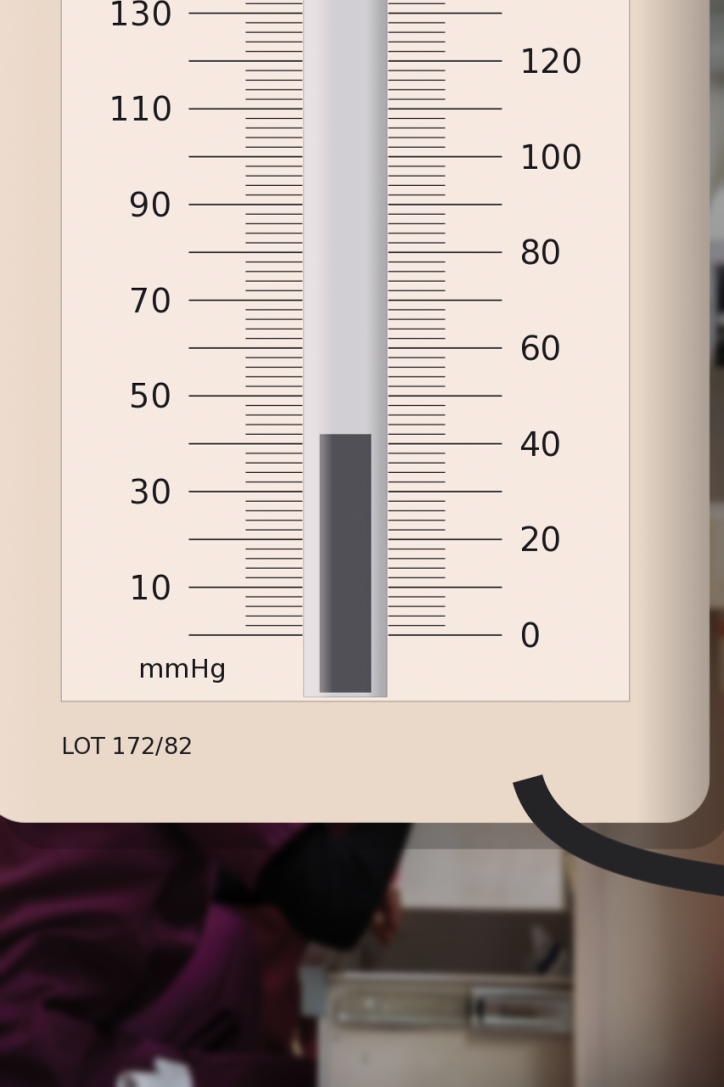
42mmHg
